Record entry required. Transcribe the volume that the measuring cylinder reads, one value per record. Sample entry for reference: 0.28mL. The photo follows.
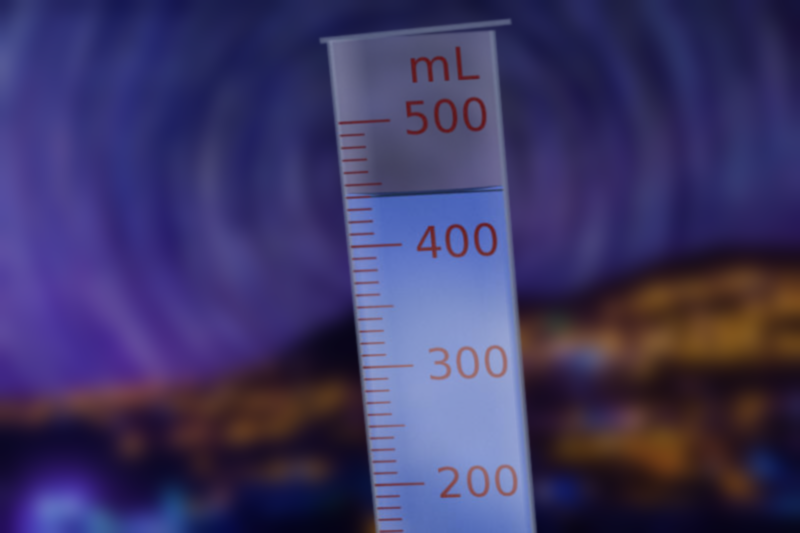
440mL
